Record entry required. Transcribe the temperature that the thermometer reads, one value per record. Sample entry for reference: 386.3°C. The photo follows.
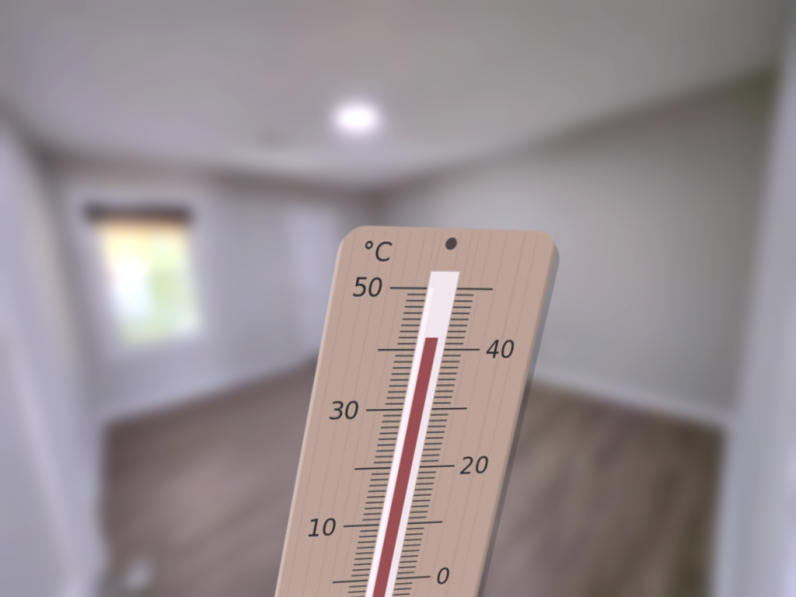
42°C
